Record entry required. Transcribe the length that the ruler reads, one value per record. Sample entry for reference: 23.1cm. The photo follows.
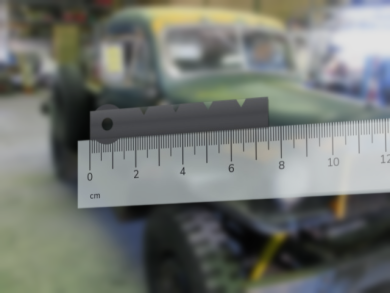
7.5cm
